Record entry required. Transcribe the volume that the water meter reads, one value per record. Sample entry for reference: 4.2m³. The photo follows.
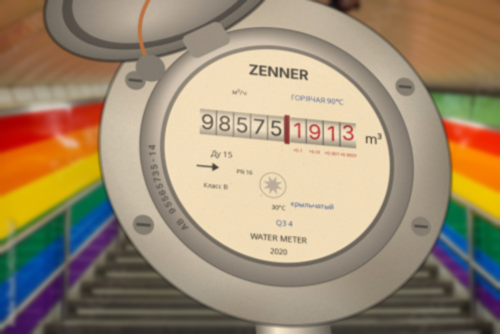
98575.1913m³
